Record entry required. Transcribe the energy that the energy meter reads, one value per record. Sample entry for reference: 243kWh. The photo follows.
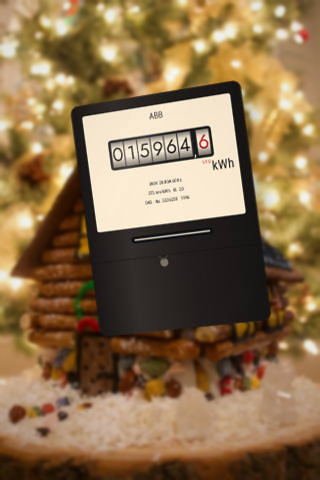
15964.6kWh
